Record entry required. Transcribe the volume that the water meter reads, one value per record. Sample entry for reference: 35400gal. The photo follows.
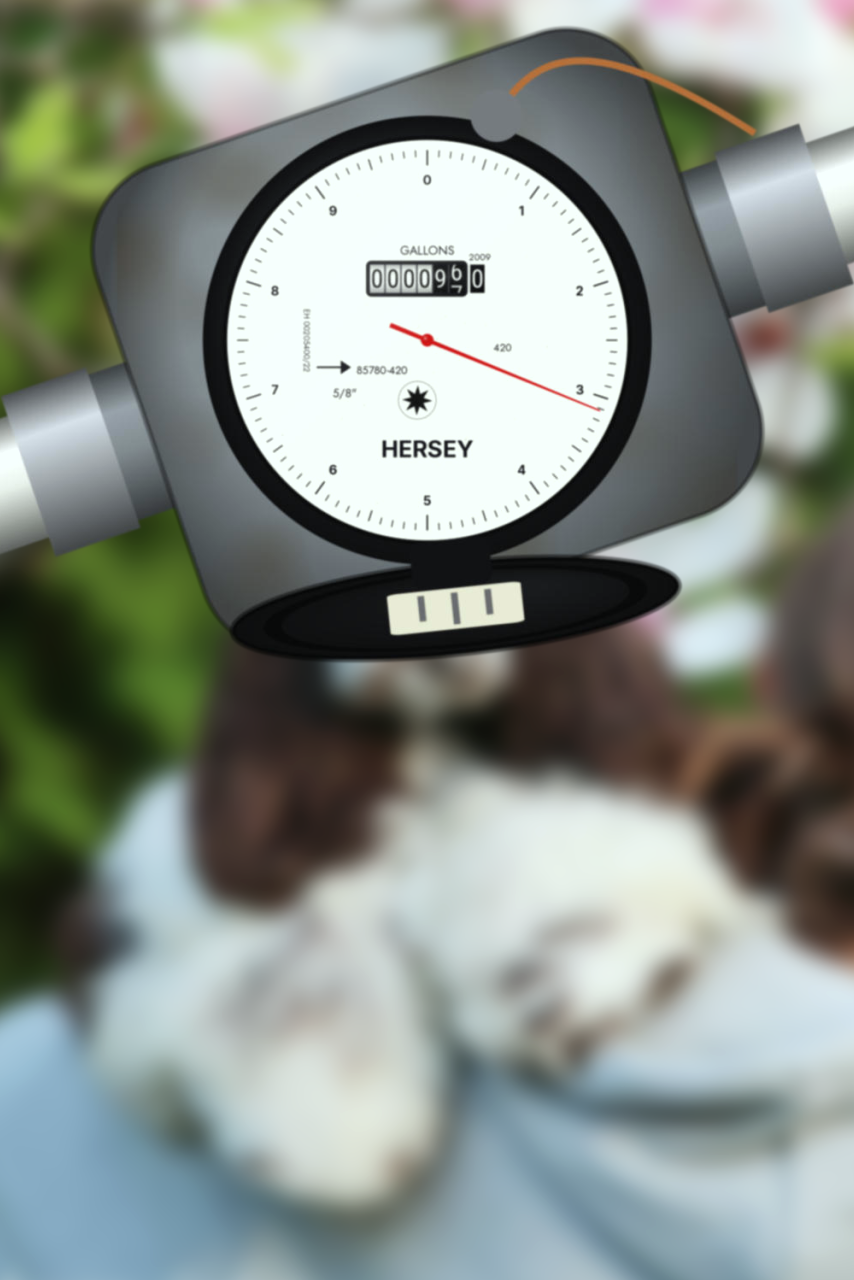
963.1gal
